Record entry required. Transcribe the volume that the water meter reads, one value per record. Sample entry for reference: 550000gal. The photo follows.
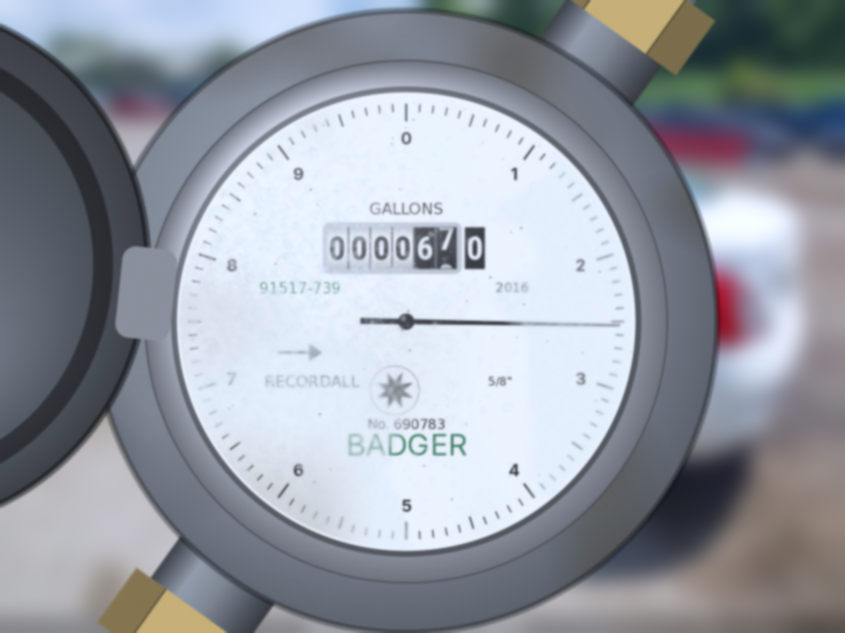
672.5gal
